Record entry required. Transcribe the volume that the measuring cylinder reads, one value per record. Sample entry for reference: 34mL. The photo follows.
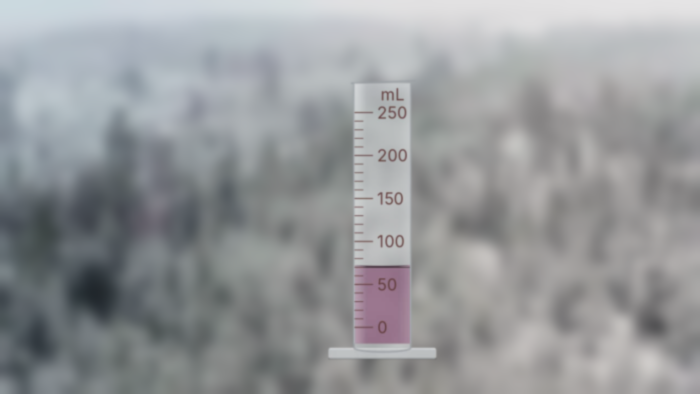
70mL
